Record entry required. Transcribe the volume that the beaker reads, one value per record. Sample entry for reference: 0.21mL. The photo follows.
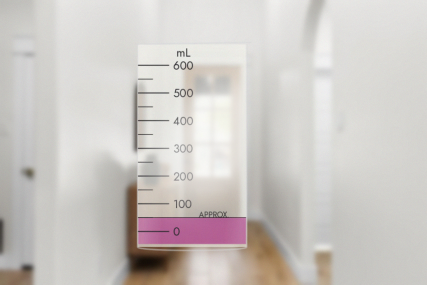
50mL
